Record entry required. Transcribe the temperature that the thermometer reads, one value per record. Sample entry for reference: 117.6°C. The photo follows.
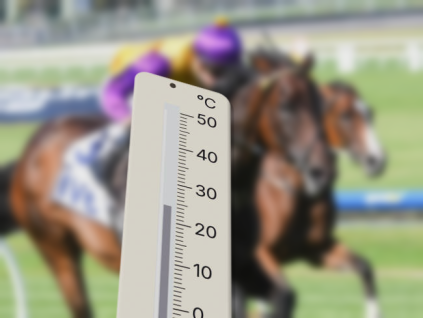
24°C
